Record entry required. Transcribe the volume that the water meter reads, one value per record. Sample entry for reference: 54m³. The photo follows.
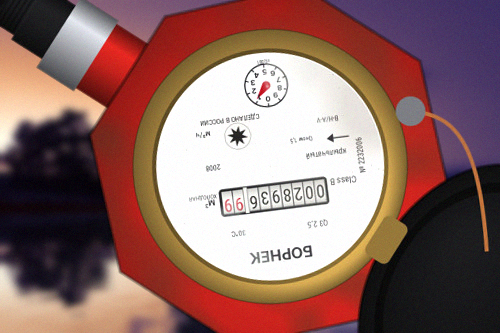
28936.991m³
